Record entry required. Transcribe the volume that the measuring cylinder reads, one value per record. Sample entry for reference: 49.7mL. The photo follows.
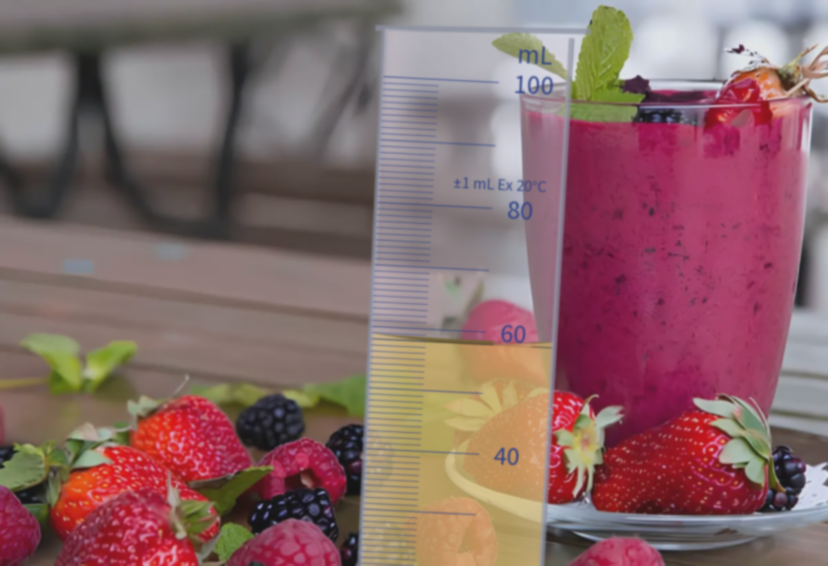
58mL
